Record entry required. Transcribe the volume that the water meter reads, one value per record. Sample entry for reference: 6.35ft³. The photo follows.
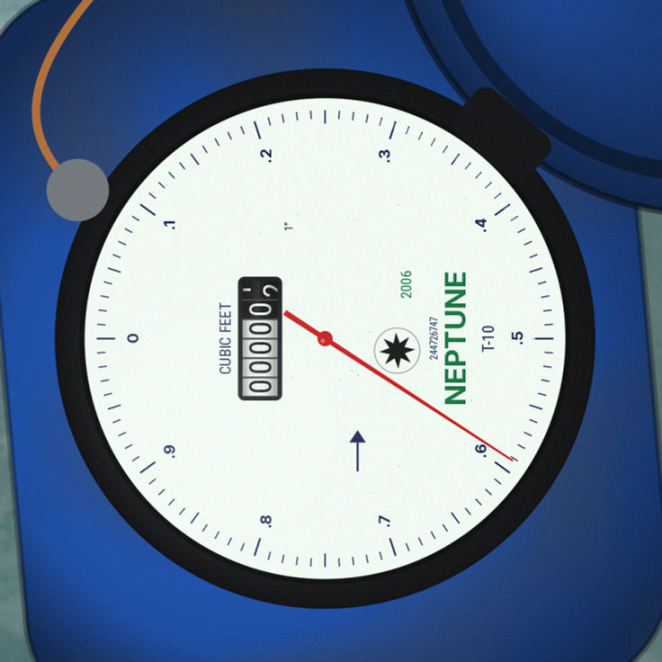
1.59ft³
